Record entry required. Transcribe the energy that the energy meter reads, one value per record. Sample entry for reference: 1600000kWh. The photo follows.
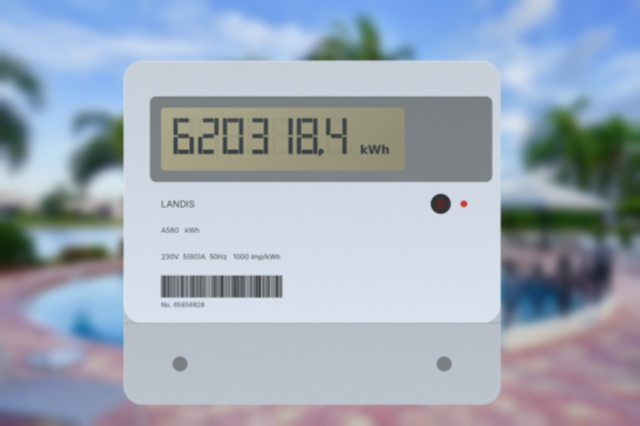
620318.4kWh
